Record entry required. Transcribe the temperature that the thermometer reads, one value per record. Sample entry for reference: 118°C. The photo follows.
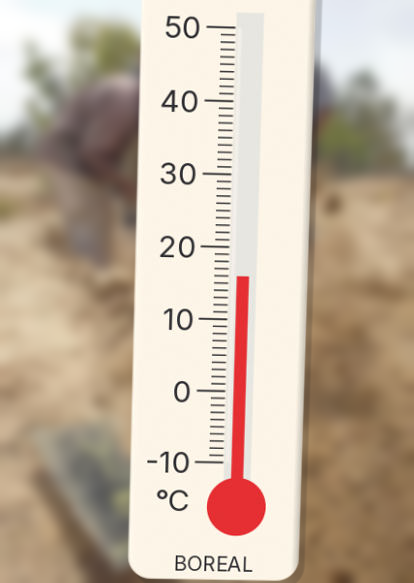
16°C
